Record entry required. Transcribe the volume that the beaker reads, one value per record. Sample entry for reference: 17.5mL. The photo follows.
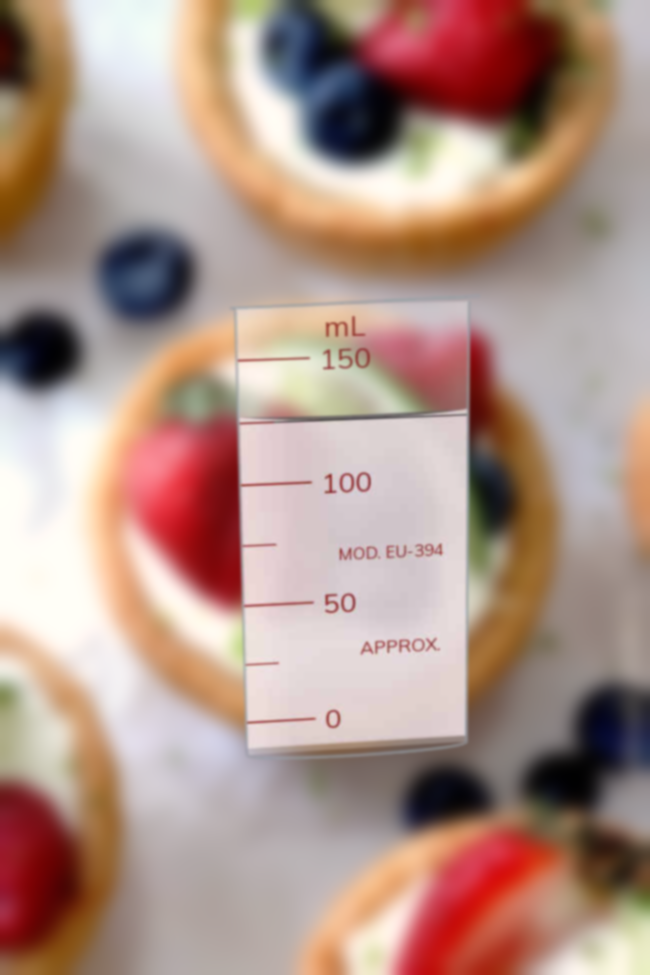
125mL
